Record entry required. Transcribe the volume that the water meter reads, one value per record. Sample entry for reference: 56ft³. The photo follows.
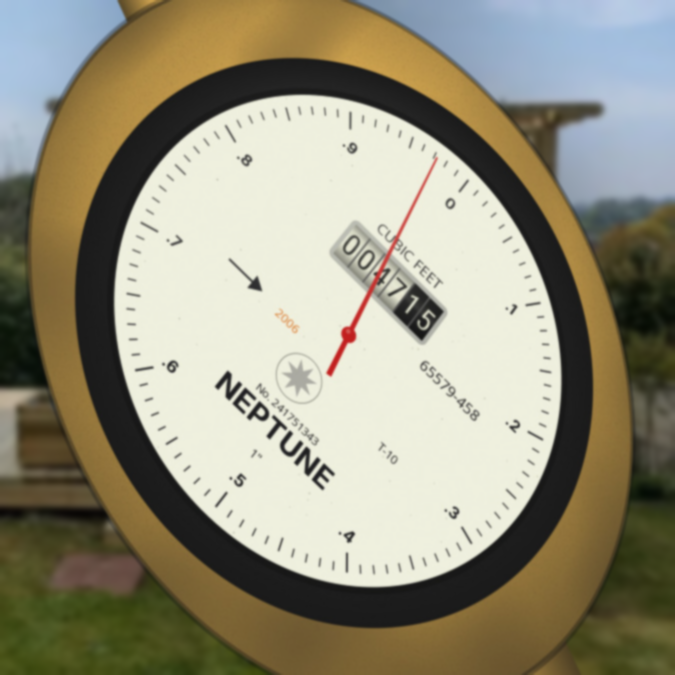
4714.97ft³
